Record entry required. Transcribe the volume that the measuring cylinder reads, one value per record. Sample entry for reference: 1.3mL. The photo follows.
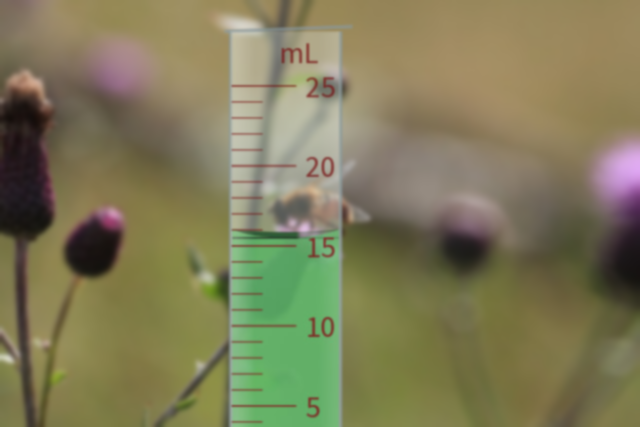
15.5mL
